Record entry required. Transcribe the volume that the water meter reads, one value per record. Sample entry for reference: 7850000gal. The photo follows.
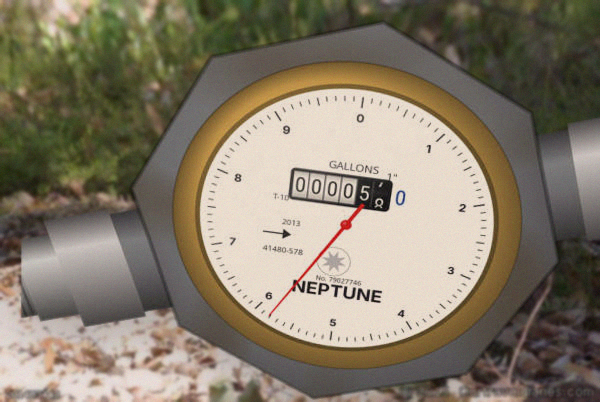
575.8gal
